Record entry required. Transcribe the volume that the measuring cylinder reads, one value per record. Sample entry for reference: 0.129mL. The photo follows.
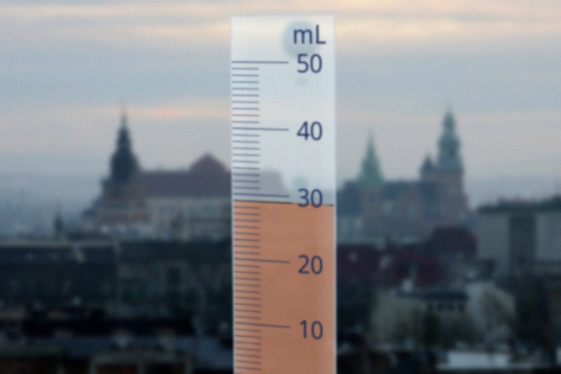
29mL
